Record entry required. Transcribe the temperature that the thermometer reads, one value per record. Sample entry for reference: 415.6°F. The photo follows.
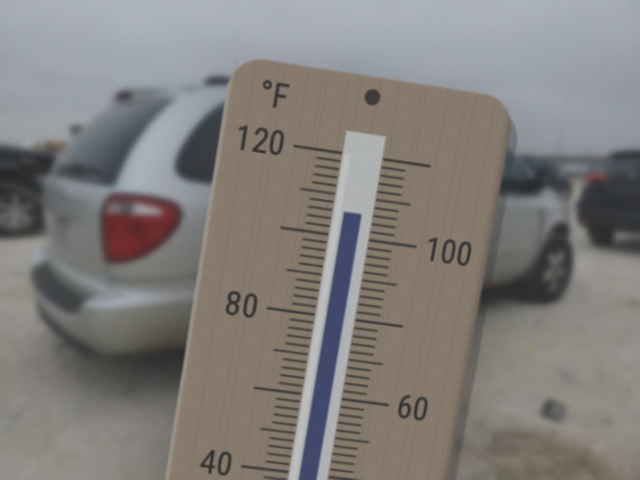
106°F
